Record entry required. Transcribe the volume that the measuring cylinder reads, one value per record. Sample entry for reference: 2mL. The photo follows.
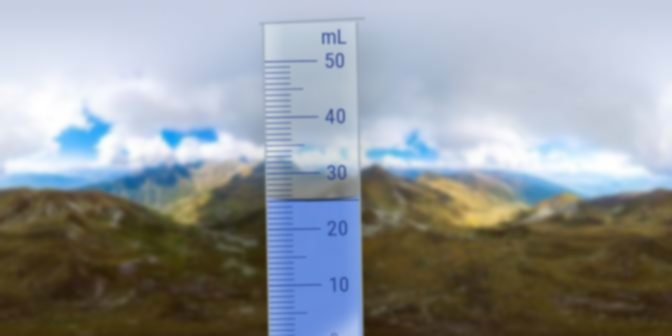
25mL
